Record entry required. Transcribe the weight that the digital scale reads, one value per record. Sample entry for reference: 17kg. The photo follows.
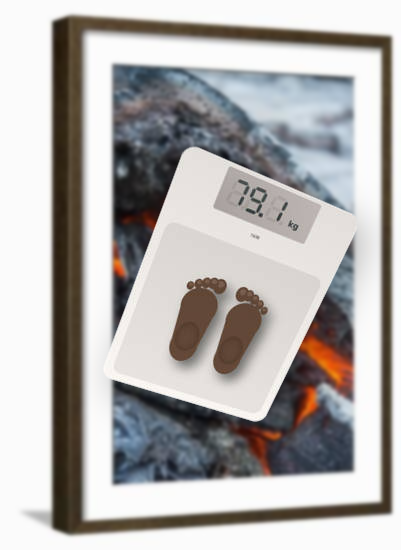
79.1kg
